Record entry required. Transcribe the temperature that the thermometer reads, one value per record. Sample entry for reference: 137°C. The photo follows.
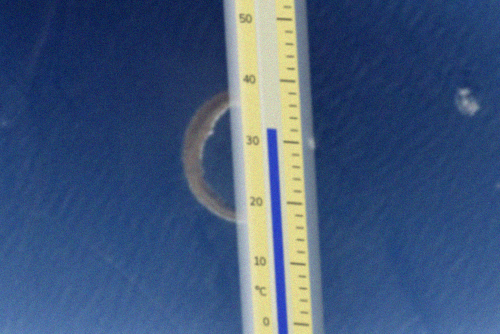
32°C
